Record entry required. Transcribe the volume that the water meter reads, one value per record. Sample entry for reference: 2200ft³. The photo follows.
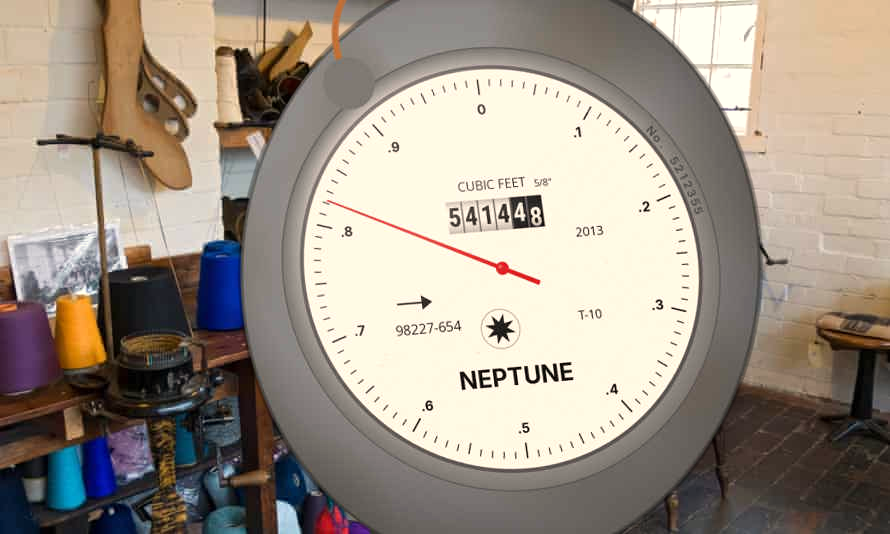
541447.82ft³
